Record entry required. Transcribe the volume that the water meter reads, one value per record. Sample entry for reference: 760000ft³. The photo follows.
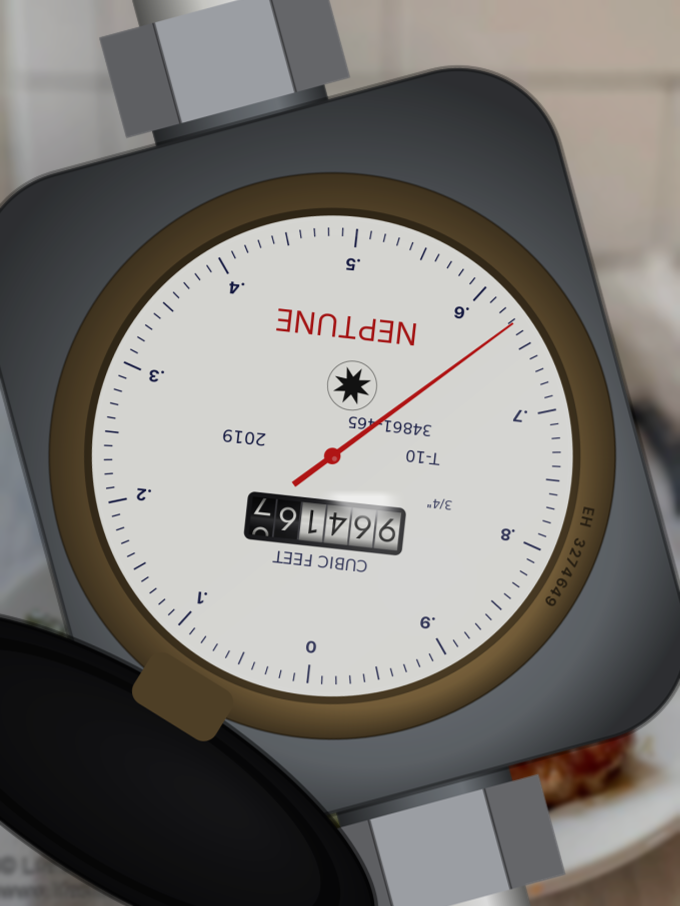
964166.63ft³
